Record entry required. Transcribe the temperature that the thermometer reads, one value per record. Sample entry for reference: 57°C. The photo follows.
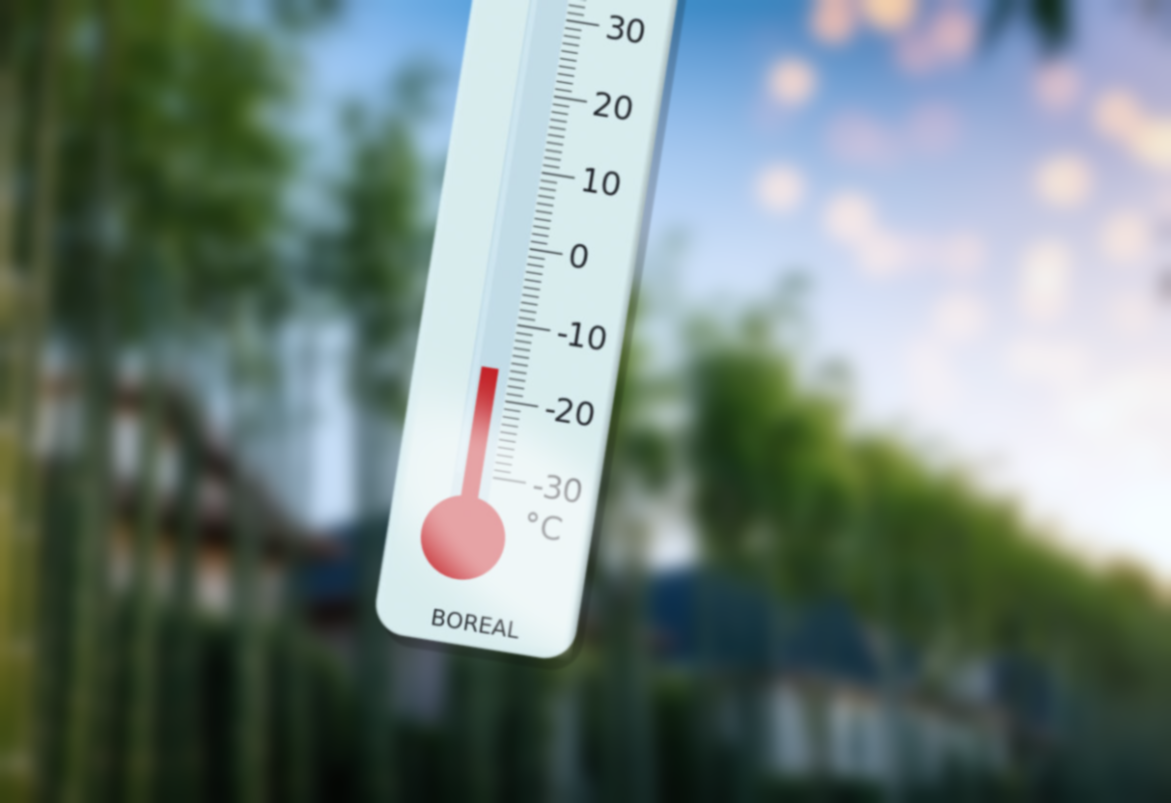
-16°C
